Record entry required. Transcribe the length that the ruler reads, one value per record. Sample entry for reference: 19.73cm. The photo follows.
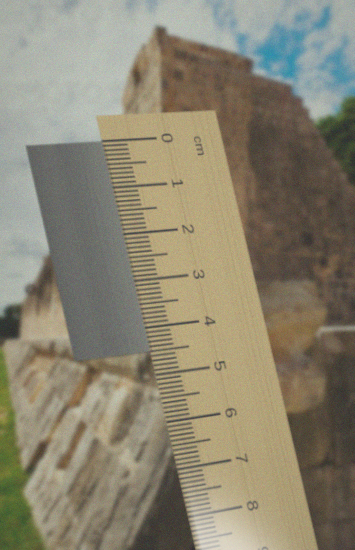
4.5cm
